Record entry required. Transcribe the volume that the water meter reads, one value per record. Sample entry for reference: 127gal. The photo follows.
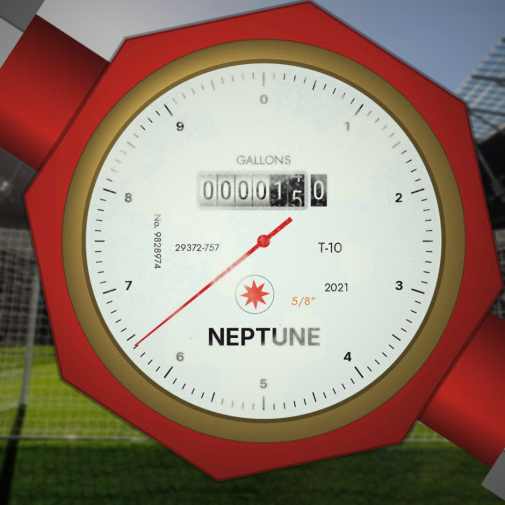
146.4gal
